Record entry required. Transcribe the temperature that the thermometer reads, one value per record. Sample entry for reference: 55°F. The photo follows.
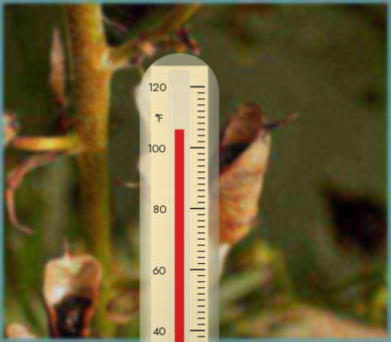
106°F
